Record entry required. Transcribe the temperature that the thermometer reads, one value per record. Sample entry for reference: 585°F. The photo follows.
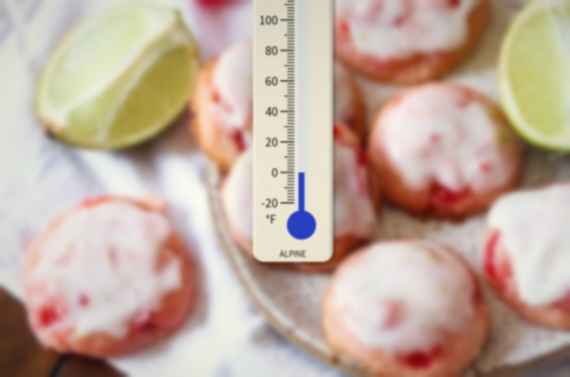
0°F
